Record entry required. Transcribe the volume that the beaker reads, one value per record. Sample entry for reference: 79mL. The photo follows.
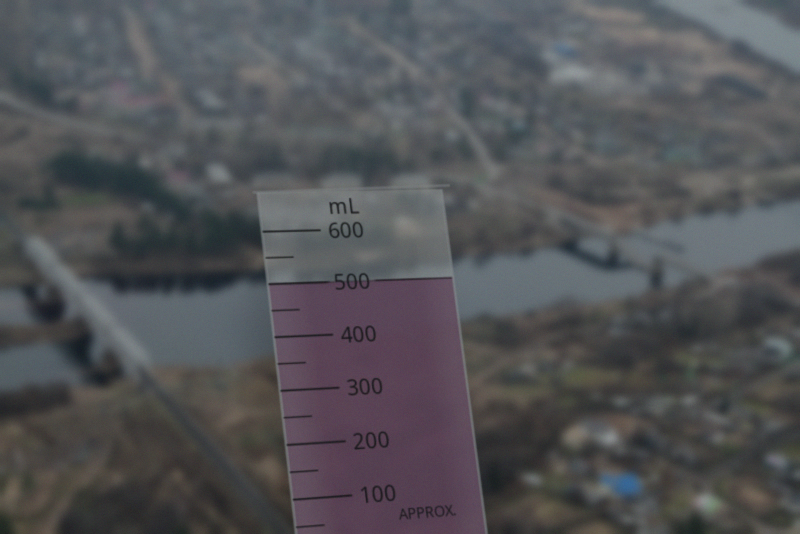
500mL
